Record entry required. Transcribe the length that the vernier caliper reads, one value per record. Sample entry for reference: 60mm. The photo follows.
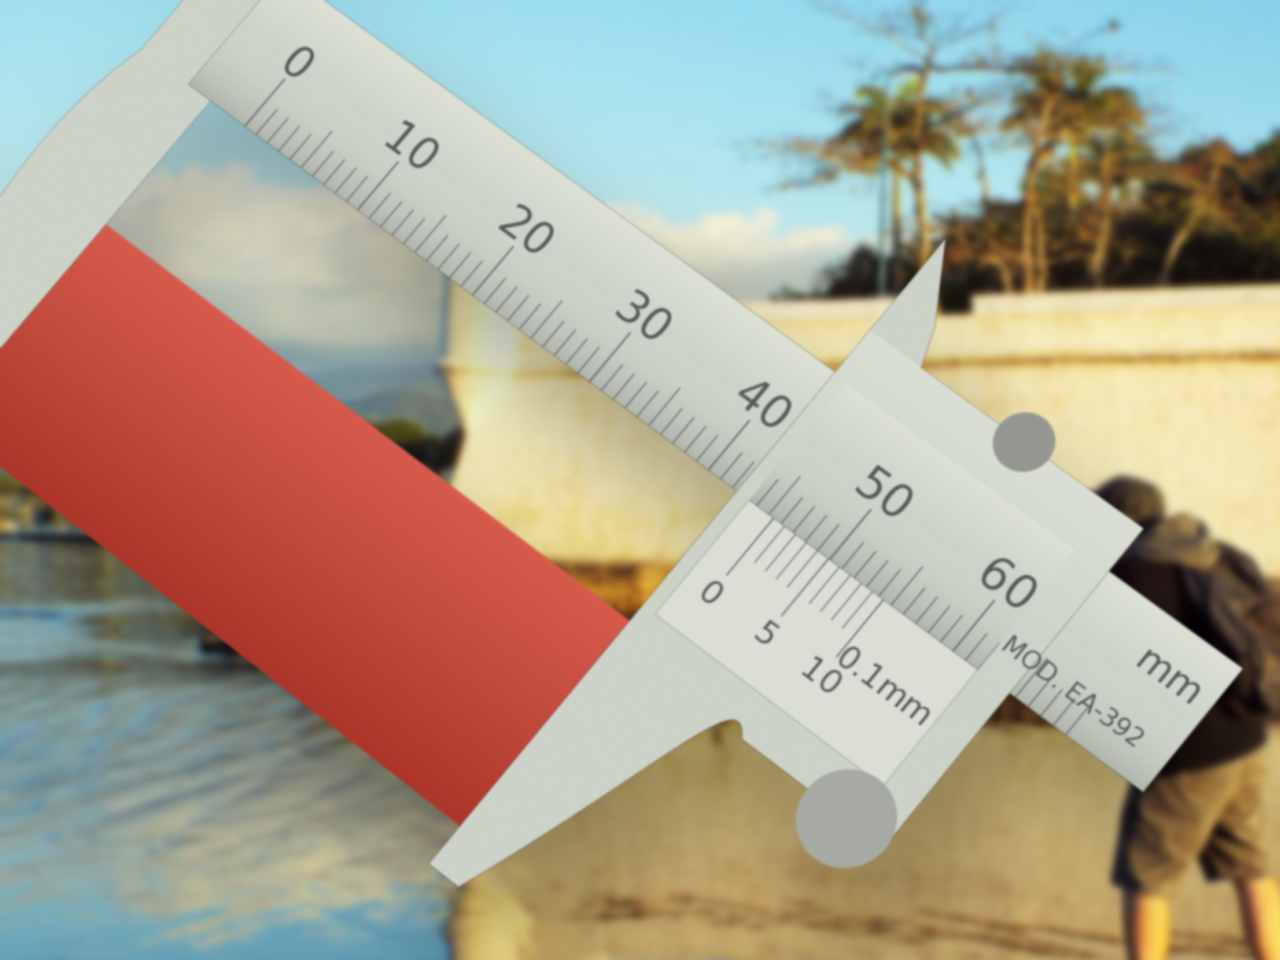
45.4mm
